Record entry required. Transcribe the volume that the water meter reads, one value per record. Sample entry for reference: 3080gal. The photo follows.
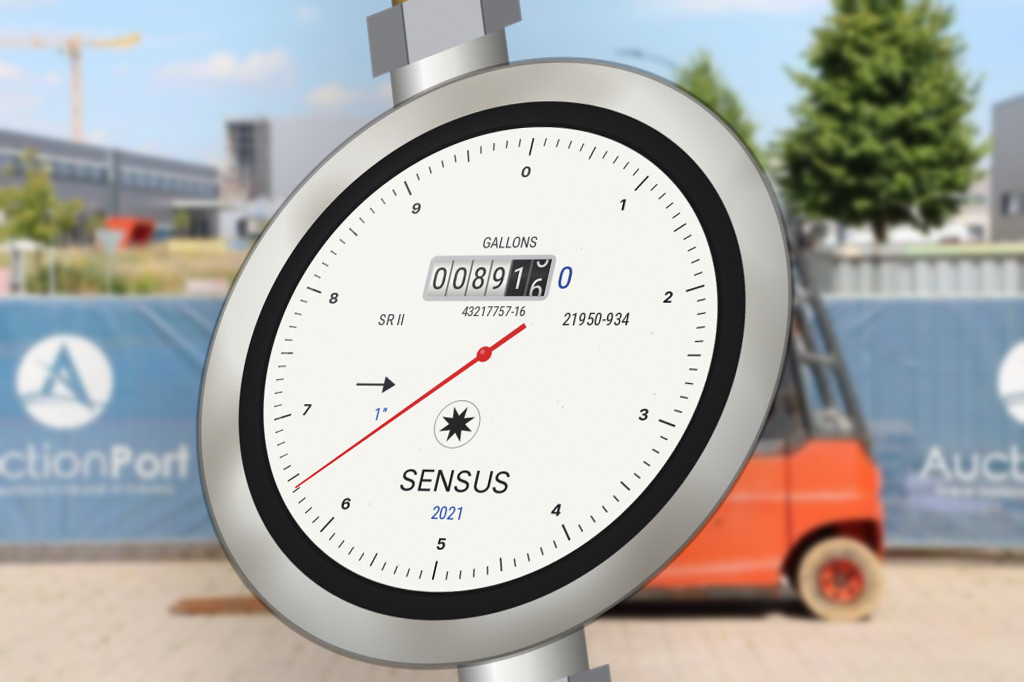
89156.4gal
